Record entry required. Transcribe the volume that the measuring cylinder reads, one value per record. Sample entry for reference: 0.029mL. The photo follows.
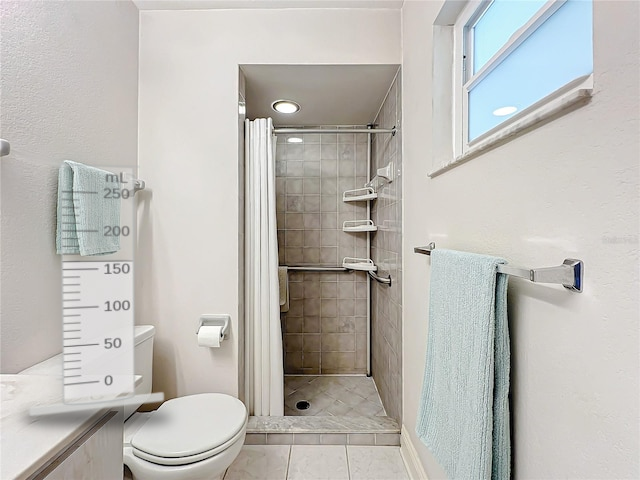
160mL
